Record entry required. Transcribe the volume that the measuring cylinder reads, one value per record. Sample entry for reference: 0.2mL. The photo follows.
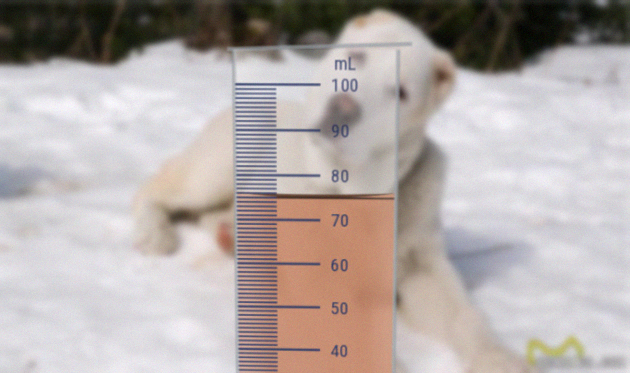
75mL
